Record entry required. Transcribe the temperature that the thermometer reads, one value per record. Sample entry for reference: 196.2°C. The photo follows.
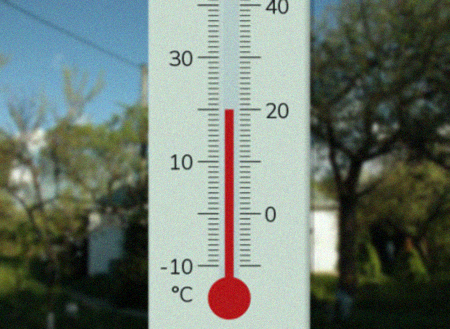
20°C
